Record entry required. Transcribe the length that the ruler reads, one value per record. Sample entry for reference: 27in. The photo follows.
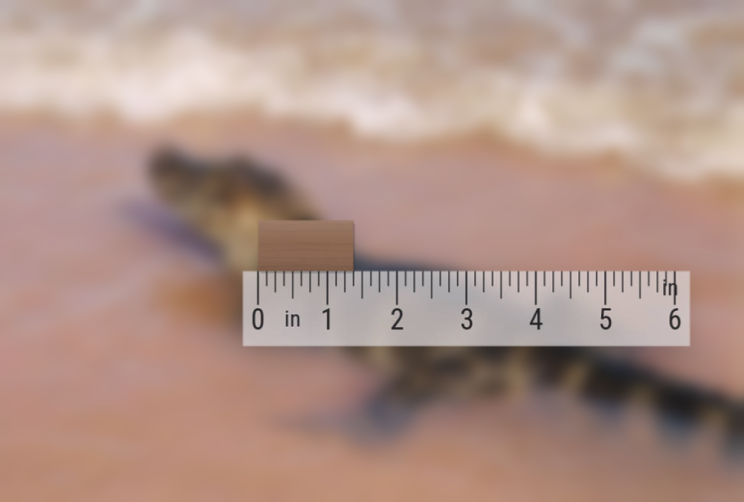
1.375in
